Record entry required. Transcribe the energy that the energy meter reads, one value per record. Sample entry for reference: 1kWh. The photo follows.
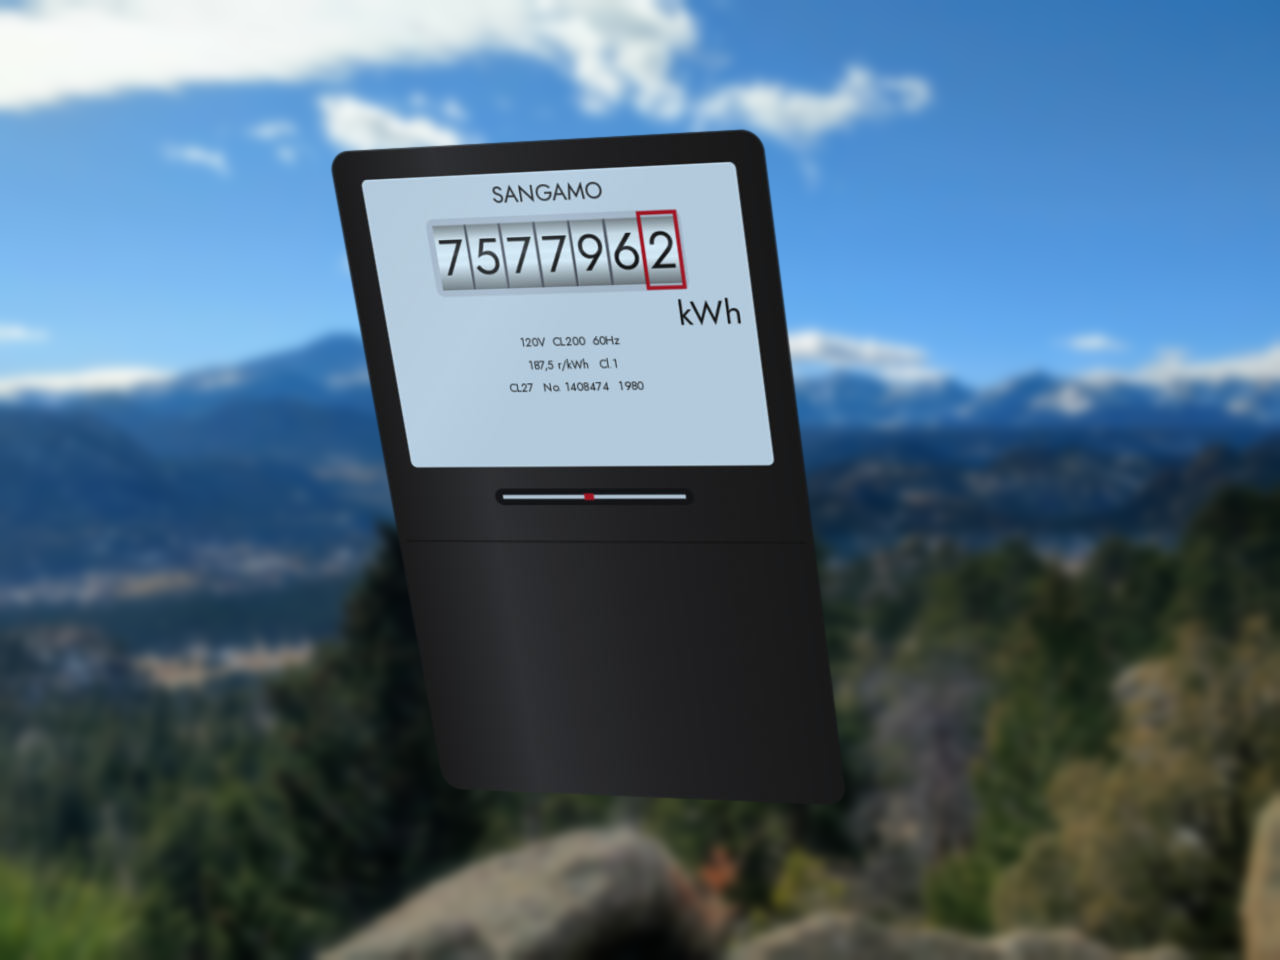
757796.2kWh
